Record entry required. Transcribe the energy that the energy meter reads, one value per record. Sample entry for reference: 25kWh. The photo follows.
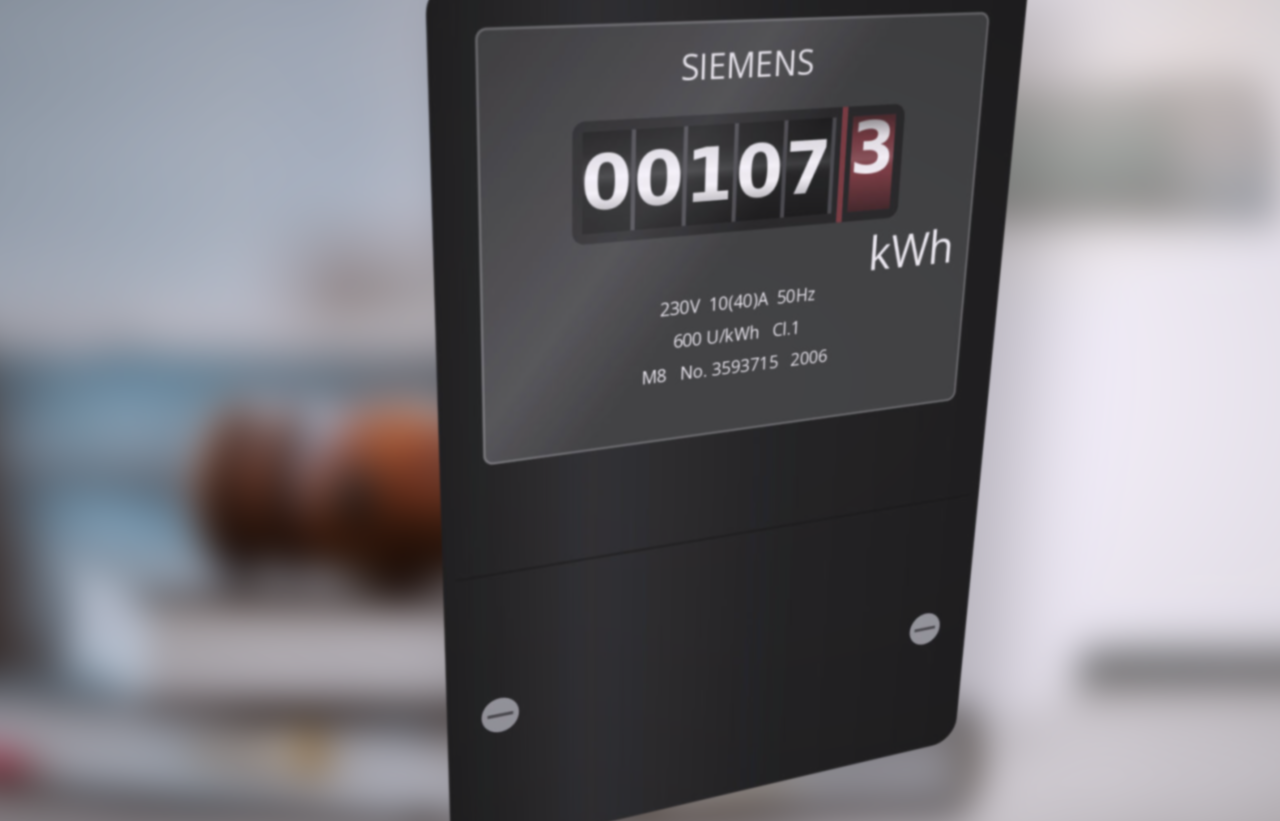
107.3kWh
